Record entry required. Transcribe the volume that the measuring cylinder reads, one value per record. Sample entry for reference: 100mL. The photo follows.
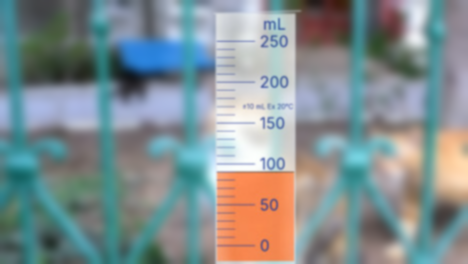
90mL
